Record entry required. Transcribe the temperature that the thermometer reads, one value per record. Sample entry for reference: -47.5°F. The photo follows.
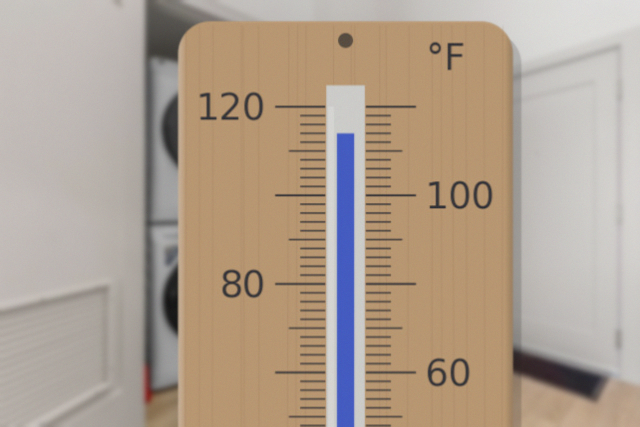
114°F
